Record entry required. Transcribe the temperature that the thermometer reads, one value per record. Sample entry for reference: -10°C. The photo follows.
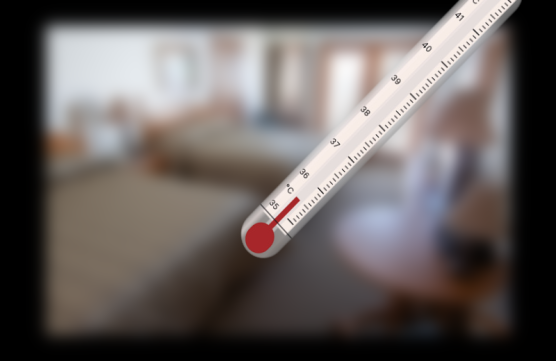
35.5°C
